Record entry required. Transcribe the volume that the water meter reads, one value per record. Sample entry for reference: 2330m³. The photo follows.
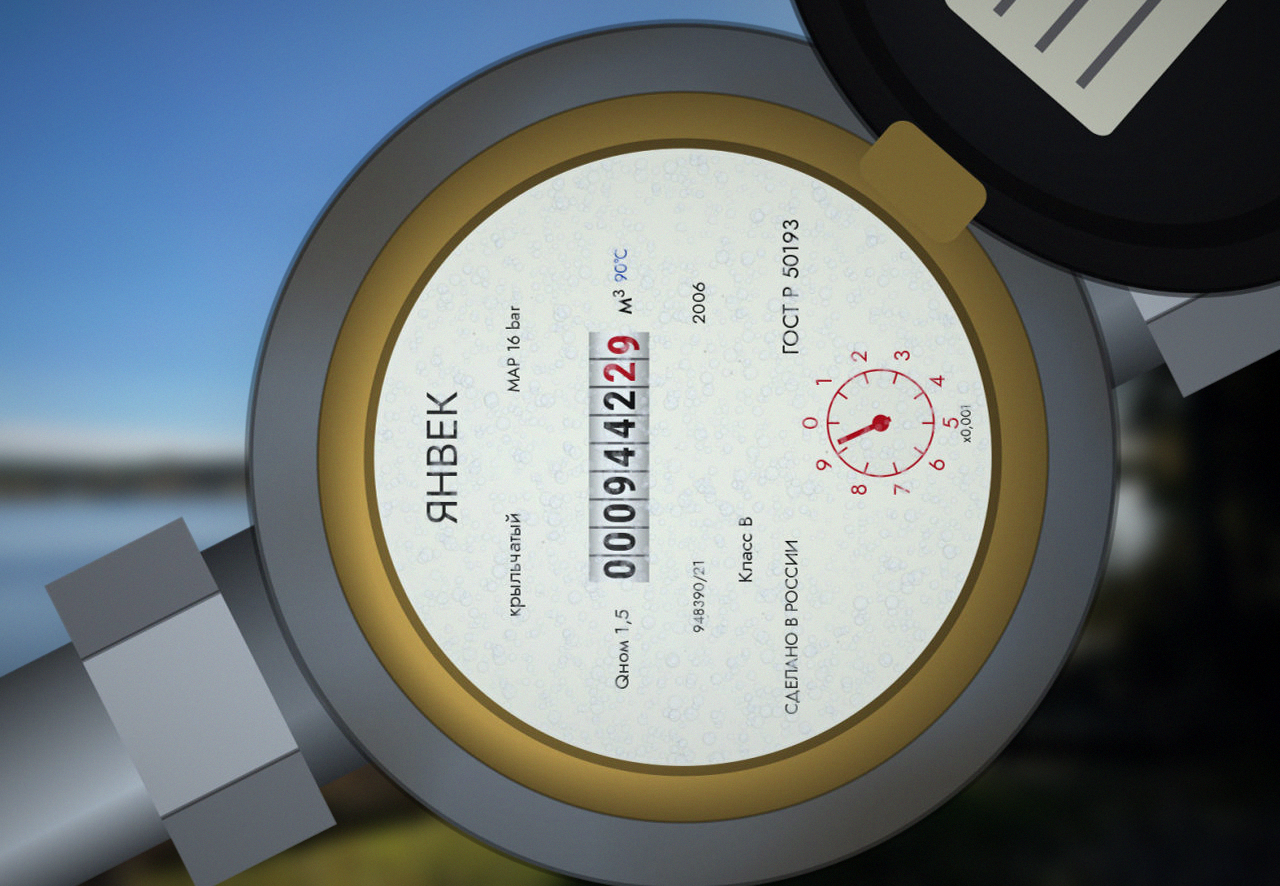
9442.289m³
